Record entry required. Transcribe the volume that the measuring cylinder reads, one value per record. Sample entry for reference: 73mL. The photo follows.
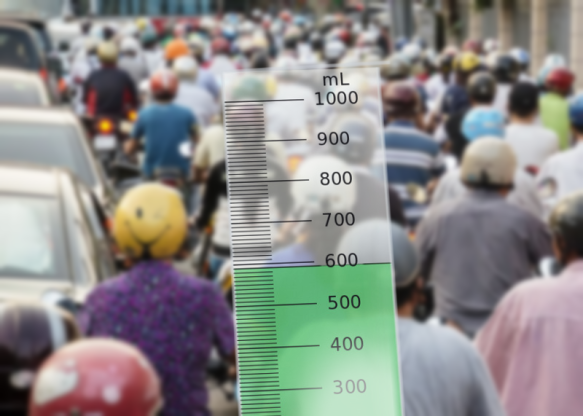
590mL
